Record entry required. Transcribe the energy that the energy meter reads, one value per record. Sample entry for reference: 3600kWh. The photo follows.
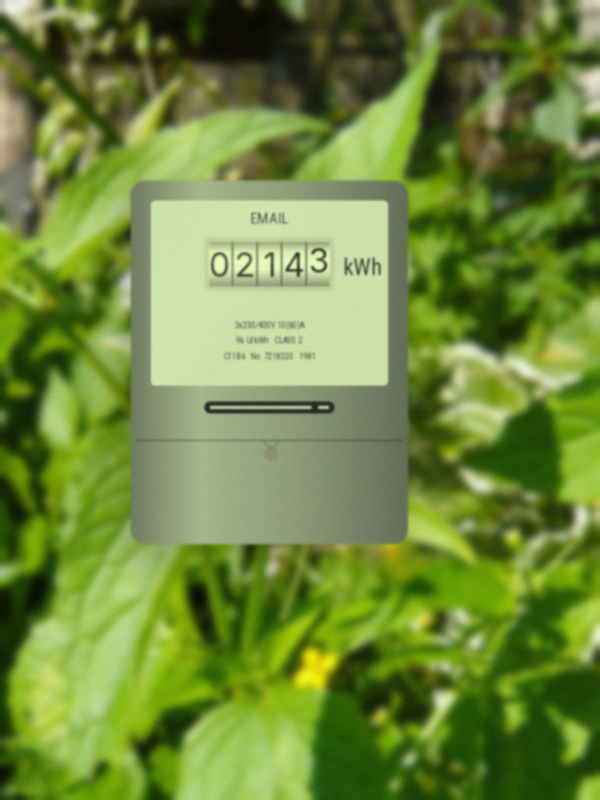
2143kWh
